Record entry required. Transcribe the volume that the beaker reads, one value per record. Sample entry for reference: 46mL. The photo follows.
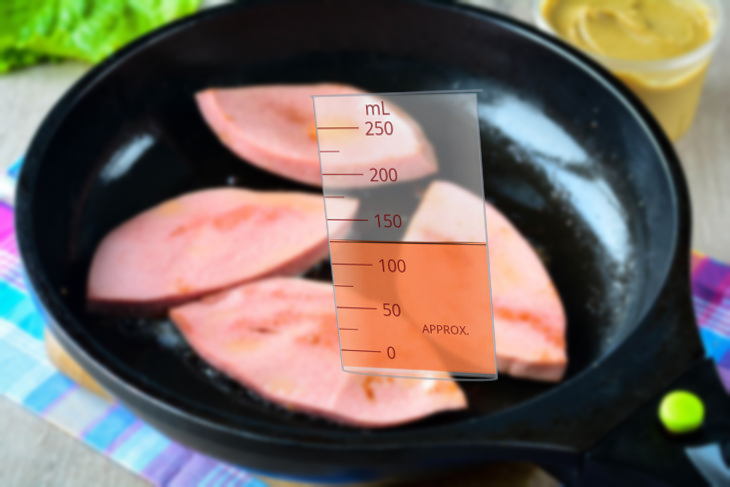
125mL
